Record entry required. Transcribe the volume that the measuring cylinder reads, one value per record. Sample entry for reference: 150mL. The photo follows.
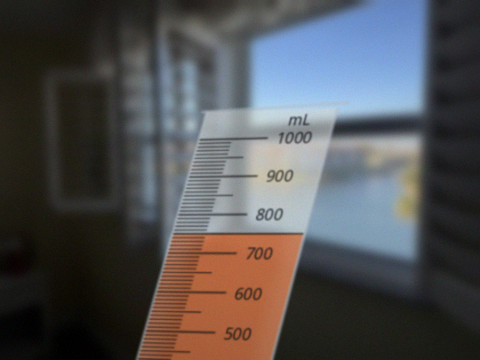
750mL
